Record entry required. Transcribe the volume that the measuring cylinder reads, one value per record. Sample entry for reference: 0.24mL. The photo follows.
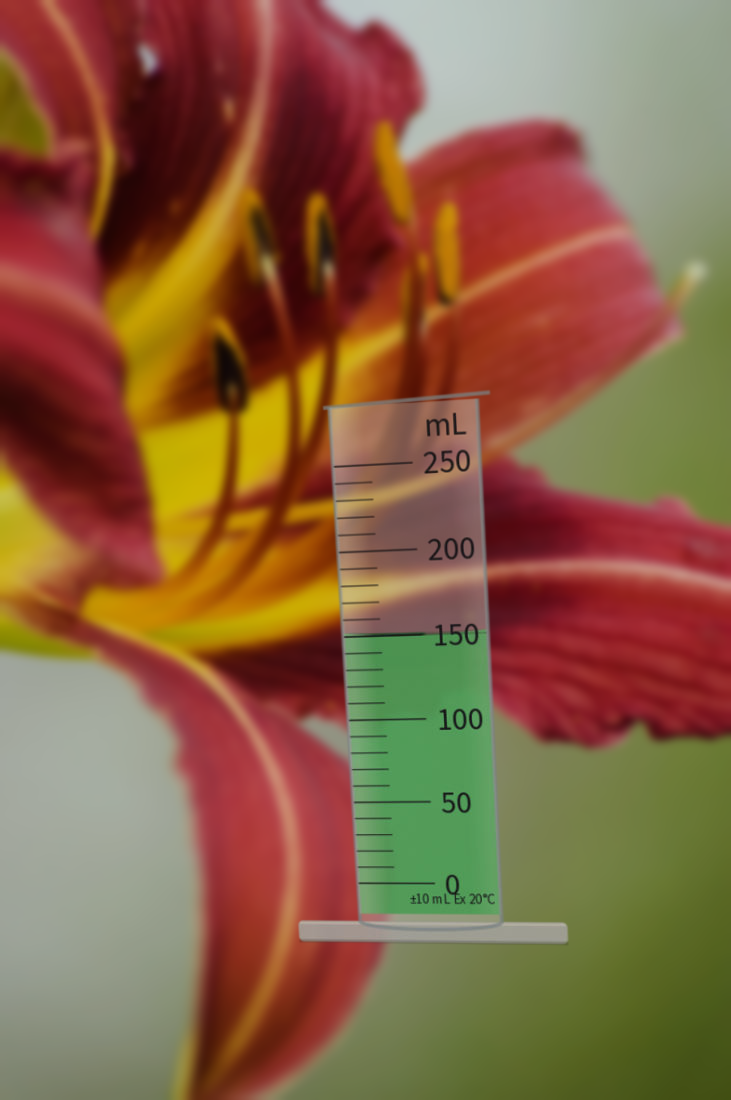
150mL
